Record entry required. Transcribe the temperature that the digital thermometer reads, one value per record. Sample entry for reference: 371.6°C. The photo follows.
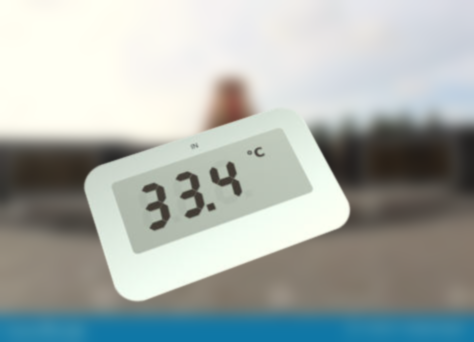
33.4°C
